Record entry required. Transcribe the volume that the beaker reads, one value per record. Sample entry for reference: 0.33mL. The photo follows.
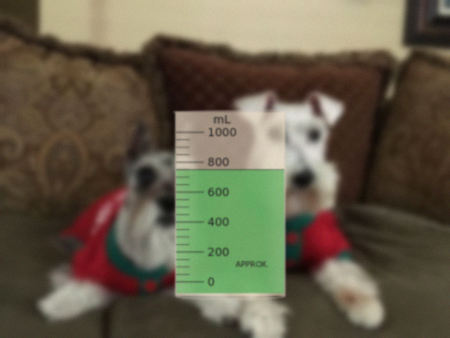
750mL
